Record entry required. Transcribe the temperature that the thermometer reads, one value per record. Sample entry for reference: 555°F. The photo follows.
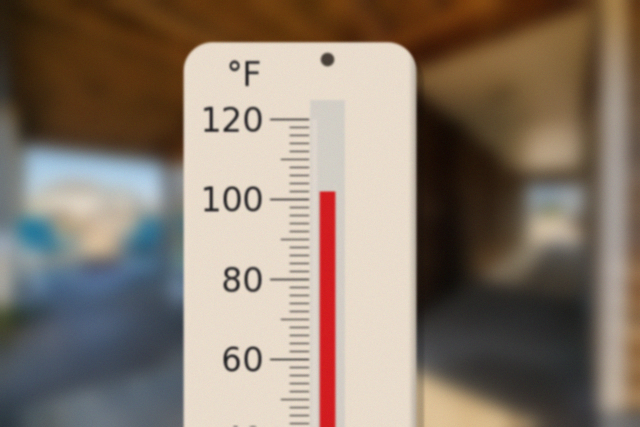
102°F
